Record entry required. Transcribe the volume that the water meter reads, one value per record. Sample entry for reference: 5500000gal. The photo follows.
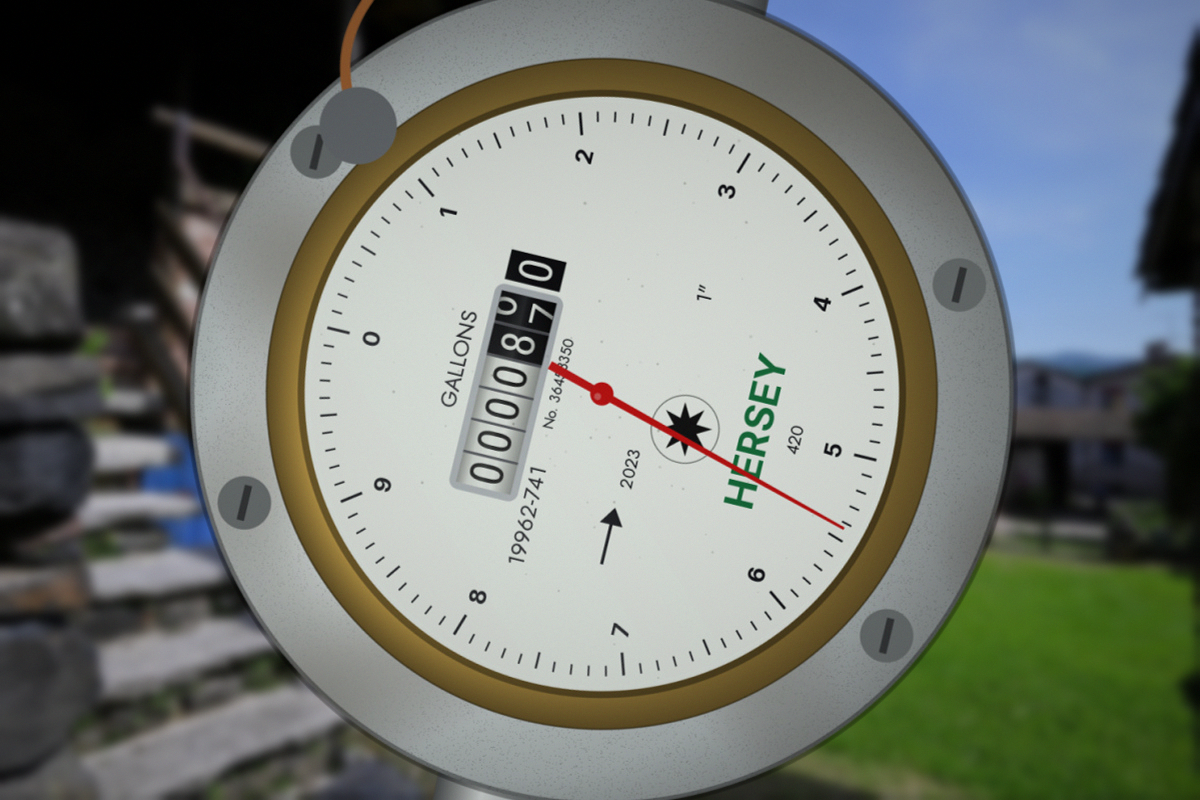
865.4gal
